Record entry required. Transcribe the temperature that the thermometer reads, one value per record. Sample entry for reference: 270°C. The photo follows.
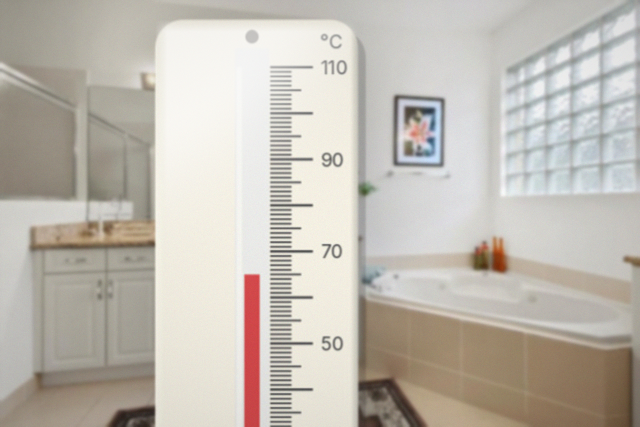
65°C
